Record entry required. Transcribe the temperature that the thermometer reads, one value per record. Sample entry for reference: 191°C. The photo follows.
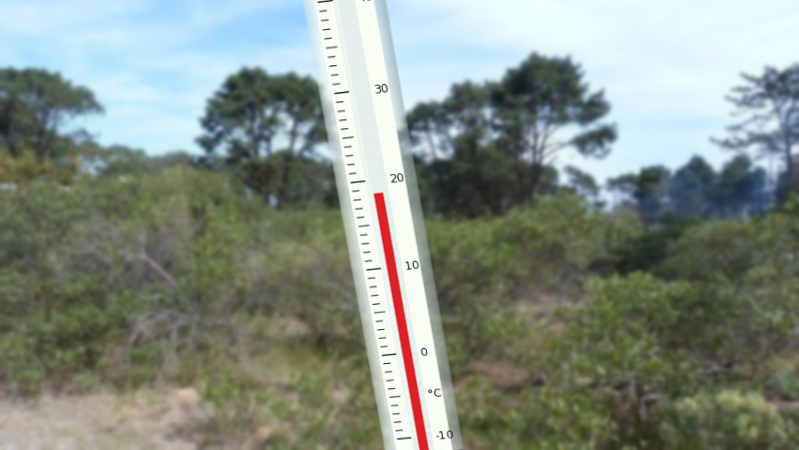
18.5°C
